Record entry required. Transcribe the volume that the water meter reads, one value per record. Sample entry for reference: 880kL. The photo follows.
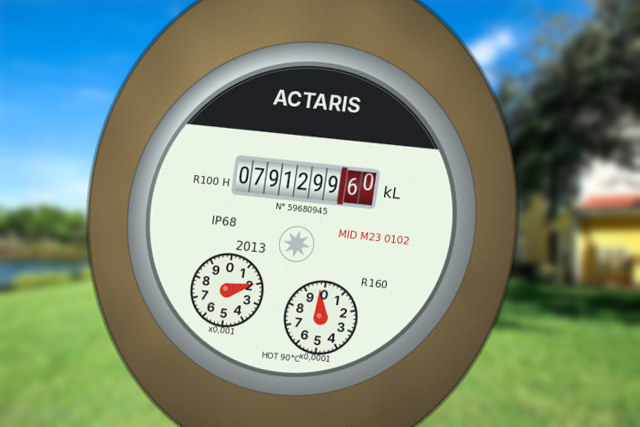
791299.6019kL
